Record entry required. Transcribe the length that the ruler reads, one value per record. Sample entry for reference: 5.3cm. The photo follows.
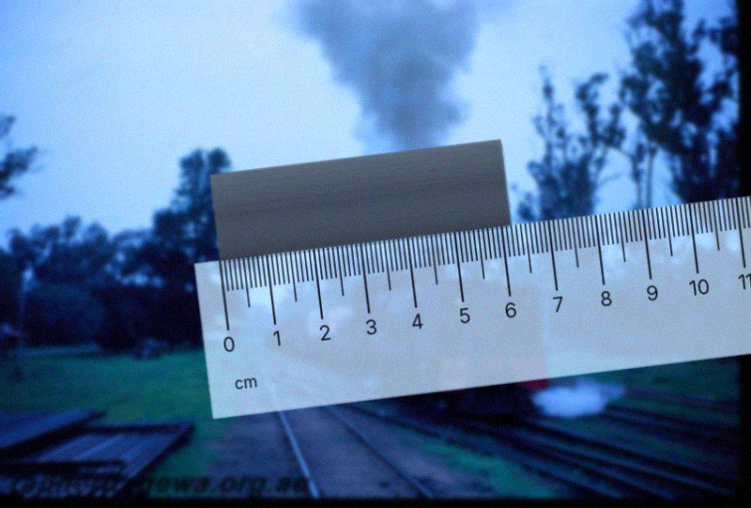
6.2cm
